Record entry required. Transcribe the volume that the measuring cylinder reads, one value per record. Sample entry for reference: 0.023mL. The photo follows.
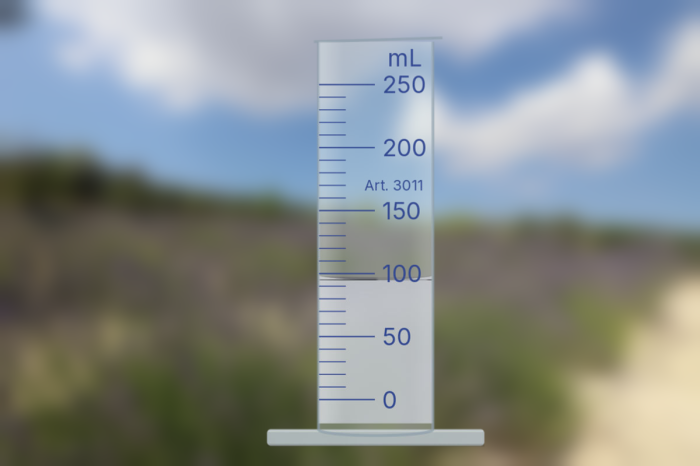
95mL
